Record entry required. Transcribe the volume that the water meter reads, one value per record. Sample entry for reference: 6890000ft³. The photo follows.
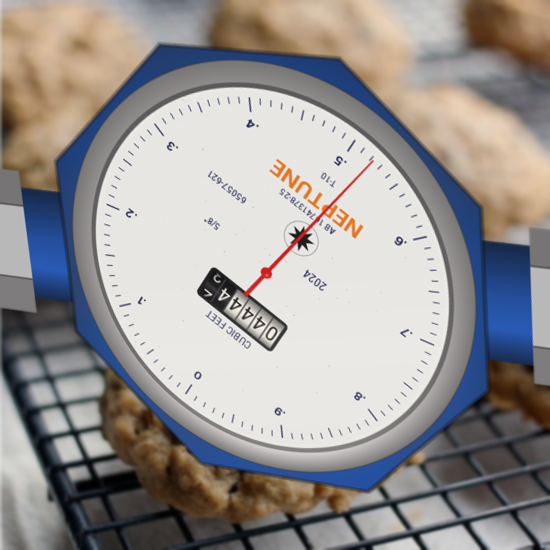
44442.52ft³
